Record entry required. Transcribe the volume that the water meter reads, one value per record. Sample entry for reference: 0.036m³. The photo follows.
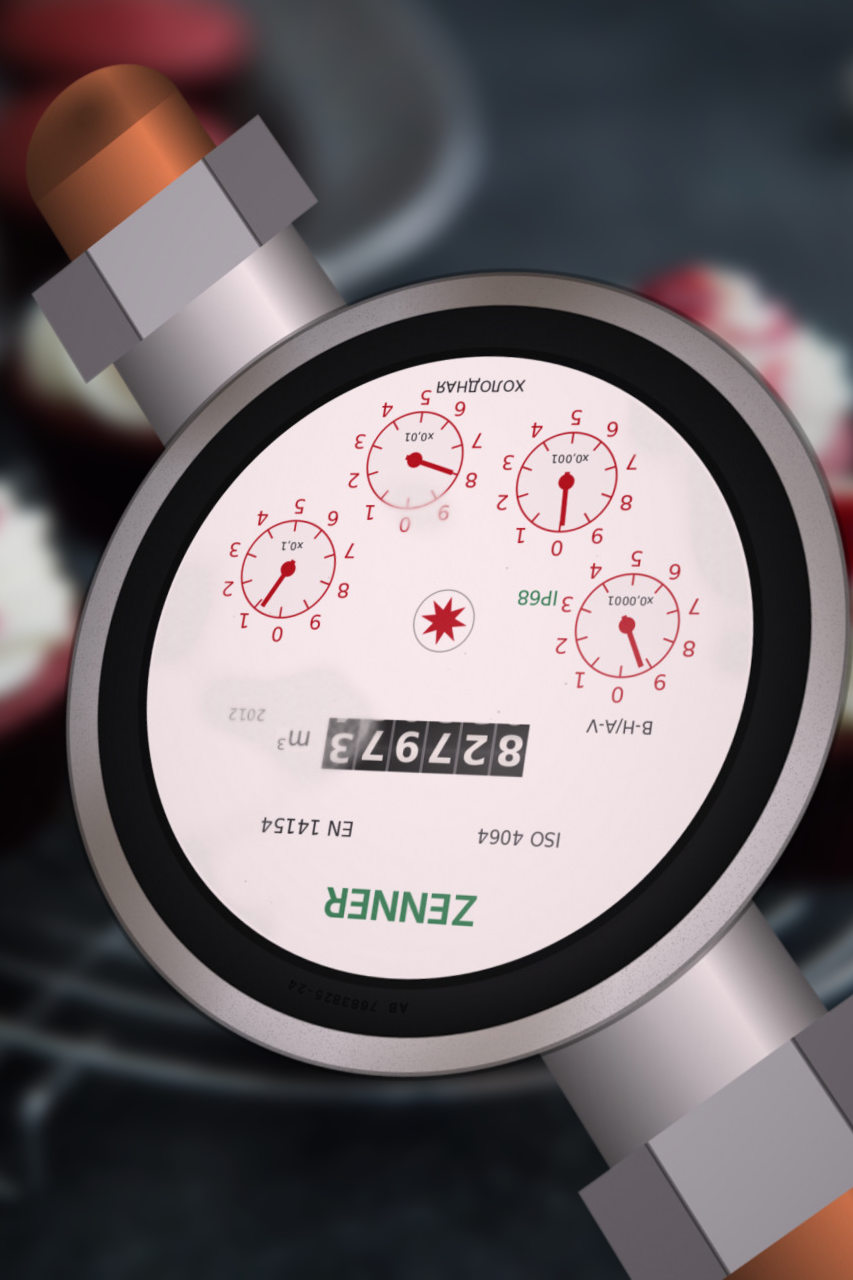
827973.0799m³
